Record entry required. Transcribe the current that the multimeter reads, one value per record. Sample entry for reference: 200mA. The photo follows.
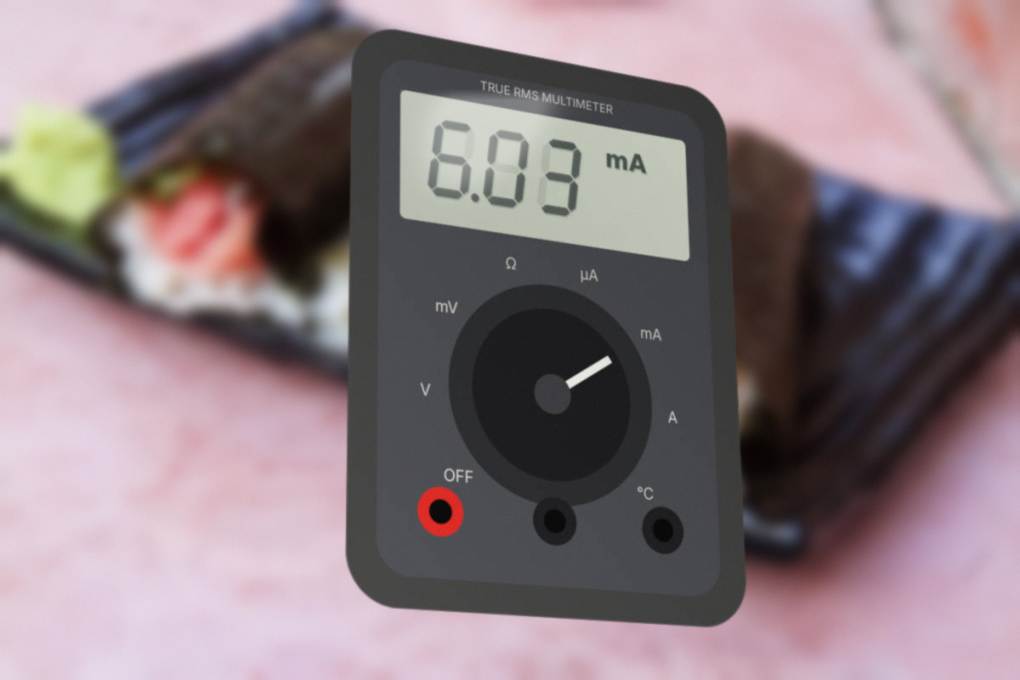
6.03mA
